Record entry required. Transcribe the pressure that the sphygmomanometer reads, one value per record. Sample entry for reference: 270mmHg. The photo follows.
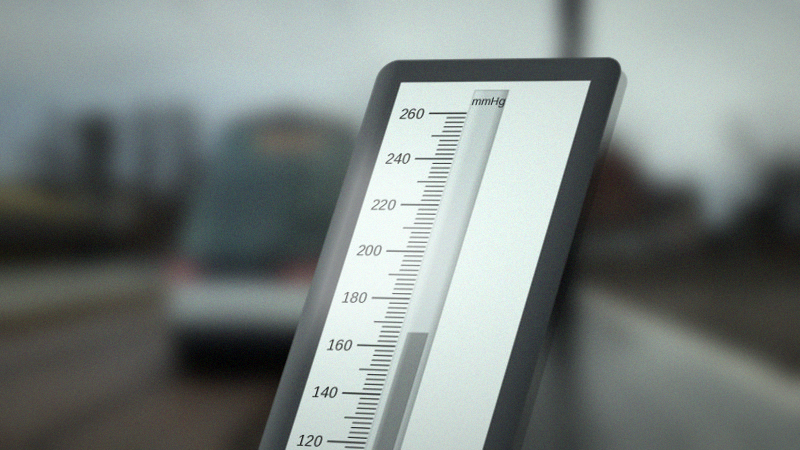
166mmHg
